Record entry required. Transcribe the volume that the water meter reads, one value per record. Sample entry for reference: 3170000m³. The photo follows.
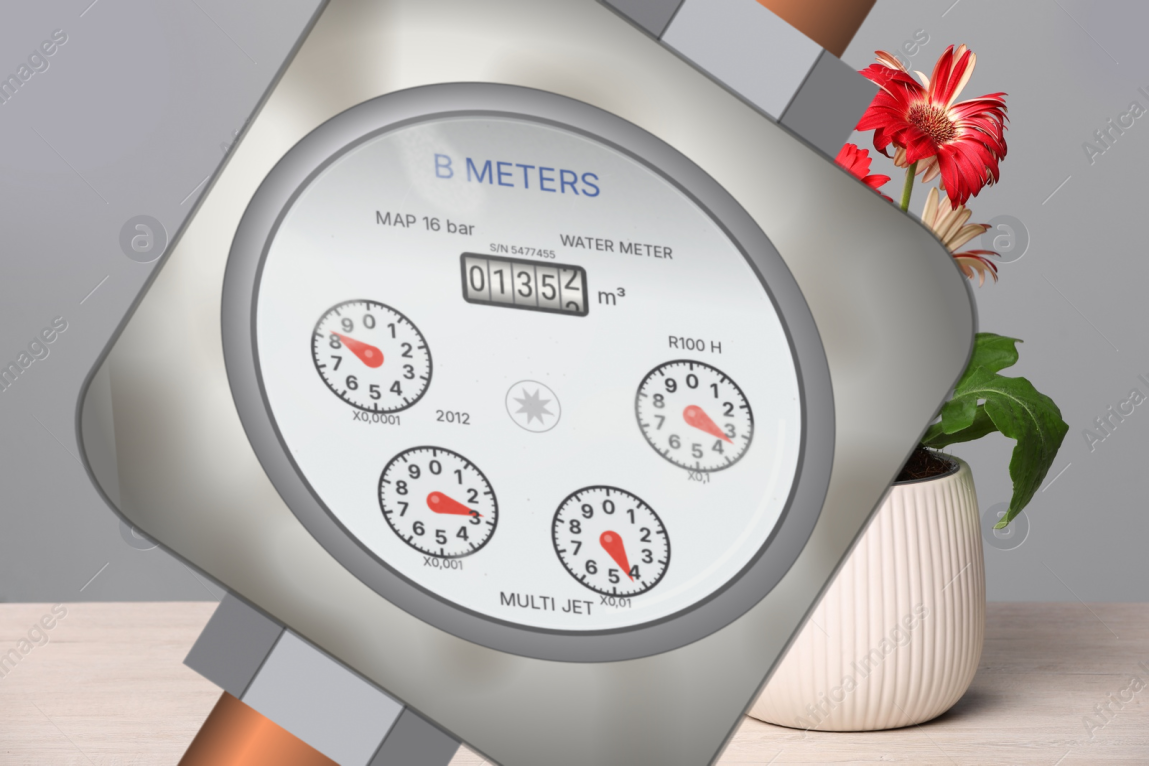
1352.3428m³
